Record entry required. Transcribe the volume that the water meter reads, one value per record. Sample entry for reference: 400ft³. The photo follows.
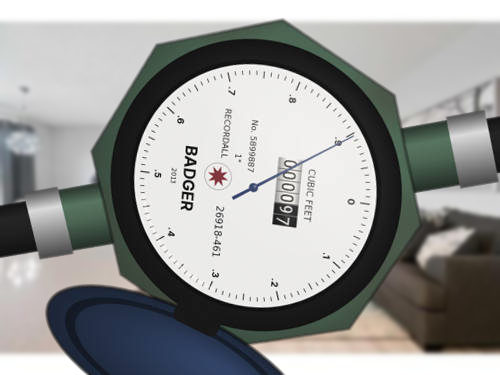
96.90ft³
